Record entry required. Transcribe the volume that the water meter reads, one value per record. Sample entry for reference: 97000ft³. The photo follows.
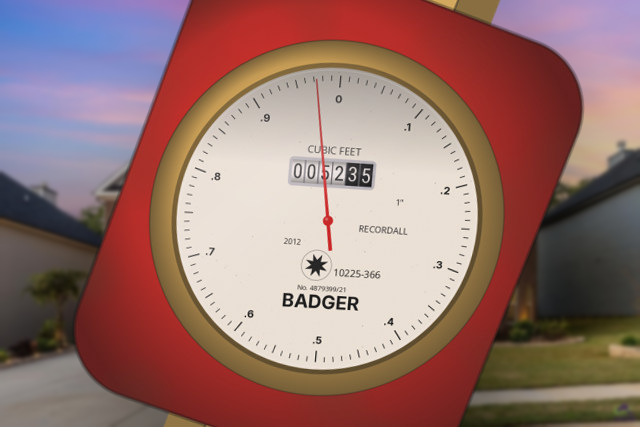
5234.97ft³
